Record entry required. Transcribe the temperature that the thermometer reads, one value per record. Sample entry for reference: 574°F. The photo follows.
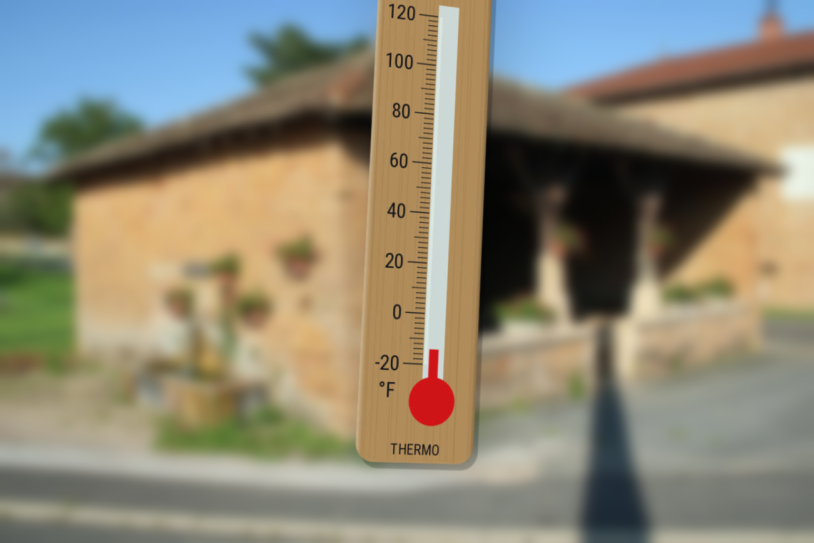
-14°F
